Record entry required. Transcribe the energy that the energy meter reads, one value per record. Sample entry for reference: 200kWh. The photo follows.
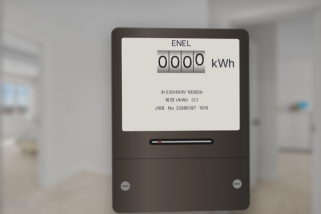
0kWh
